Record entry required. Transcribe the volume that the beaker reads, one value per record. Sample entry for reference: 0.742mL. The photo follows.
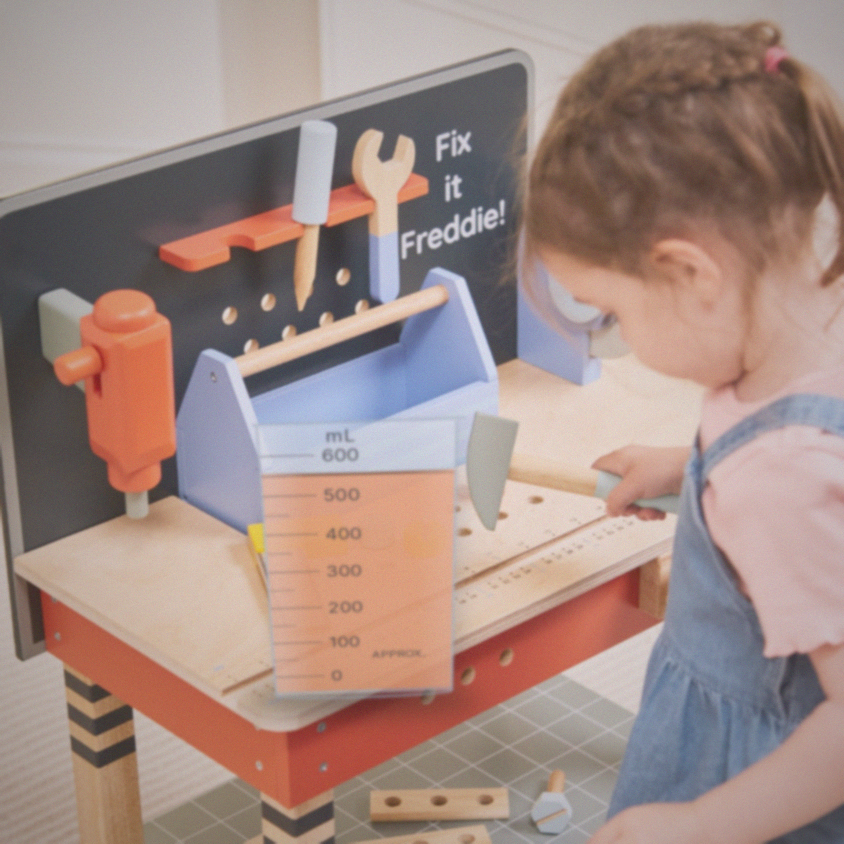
550mL
